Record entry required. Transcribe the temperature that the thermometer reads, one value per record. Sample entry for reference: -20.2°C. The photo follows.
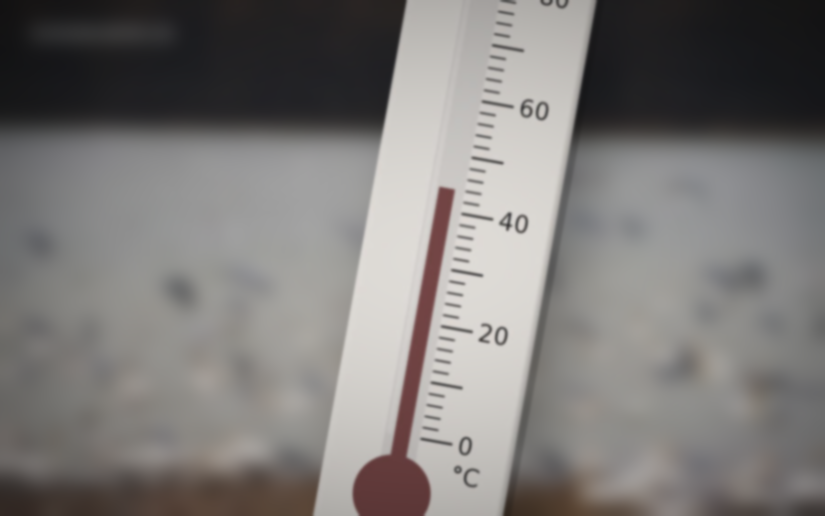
44°C
